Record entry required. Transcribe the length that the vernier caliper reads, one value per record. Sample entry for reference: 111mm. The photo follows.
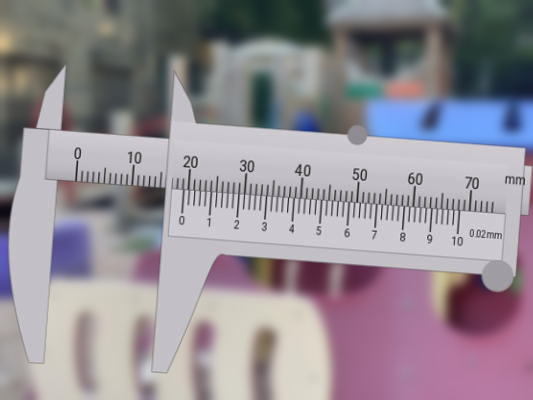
19.2mm
